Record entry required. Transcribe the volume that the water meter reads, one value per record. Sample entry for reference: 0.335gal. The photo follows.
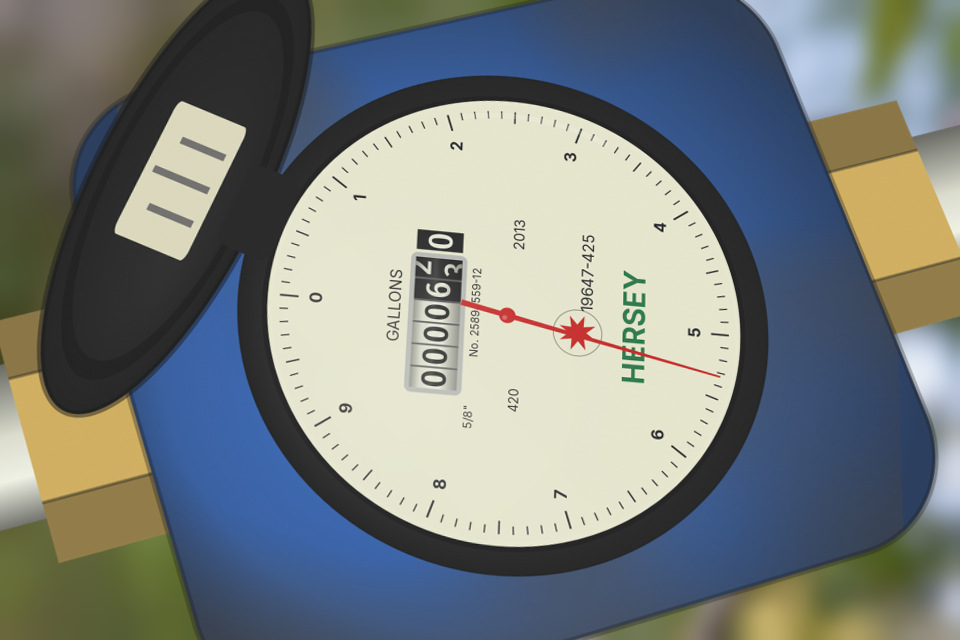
625.3gal
